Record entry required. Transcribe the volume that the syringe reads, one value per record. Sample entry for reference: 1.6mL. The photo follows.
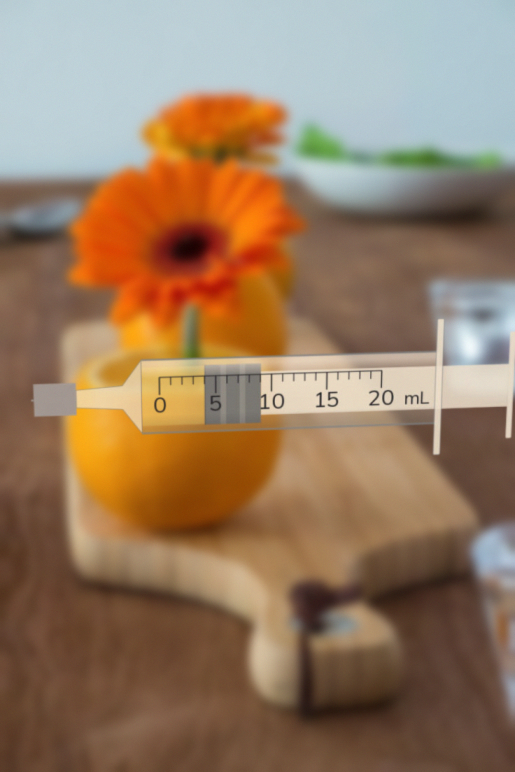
4mL
